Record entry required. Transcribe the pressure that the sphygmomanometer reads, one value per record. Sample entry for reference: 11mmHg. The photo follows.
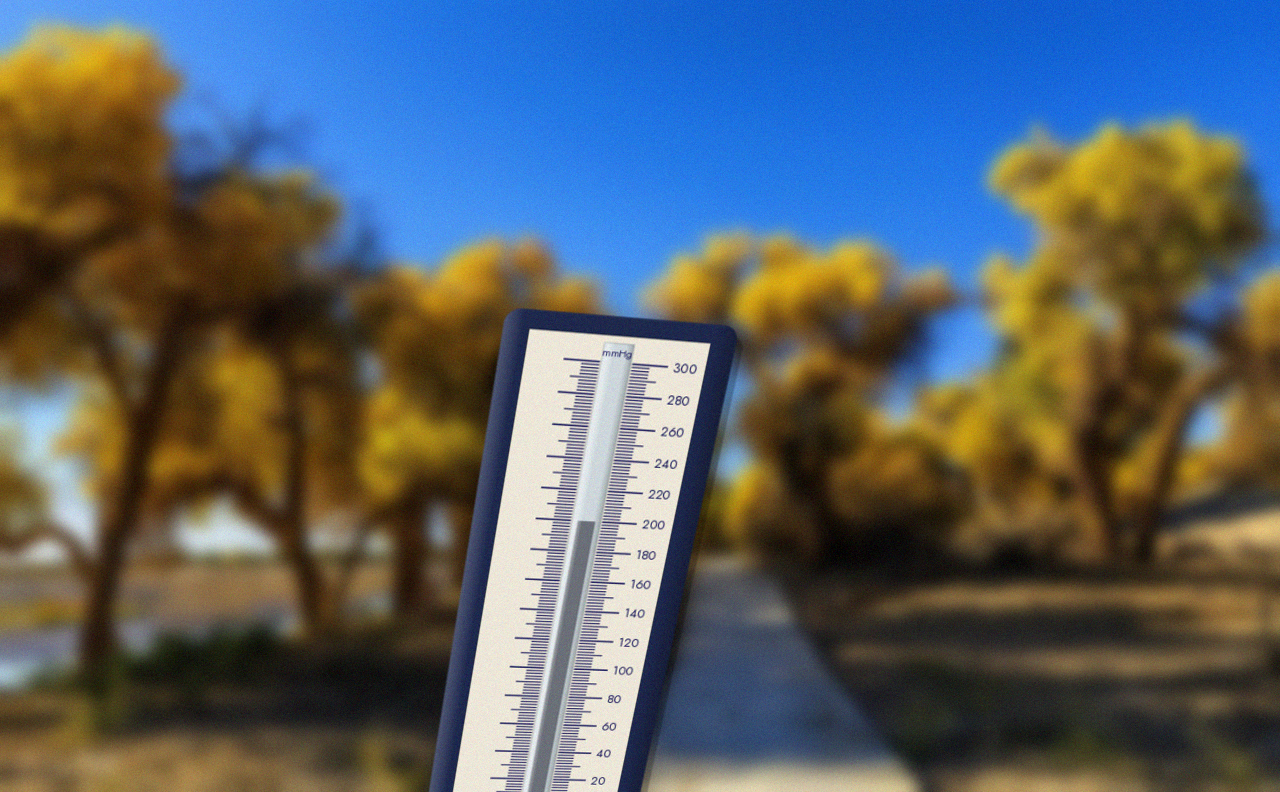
200mmHg
